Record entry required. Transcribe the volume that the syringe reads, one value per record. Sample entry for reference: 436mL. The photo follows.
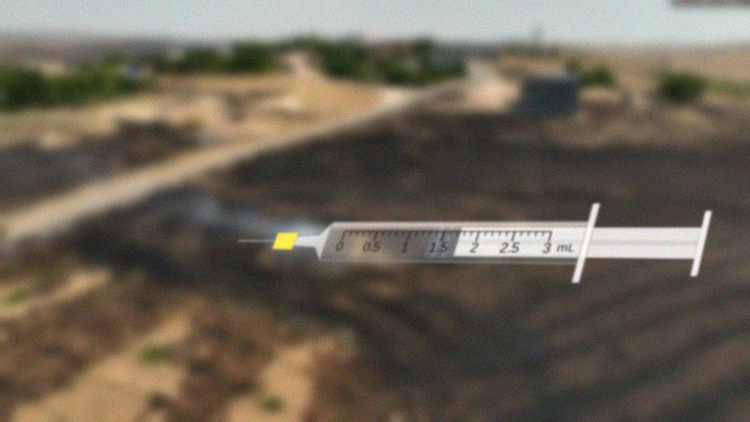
1.3mL
